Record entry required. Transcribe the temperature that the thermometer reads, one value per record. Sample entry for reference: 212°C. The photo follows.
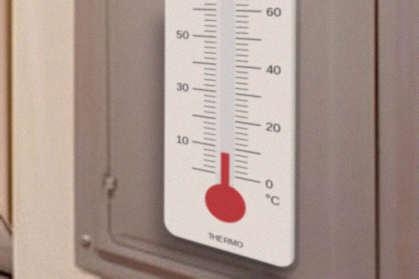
8°C
